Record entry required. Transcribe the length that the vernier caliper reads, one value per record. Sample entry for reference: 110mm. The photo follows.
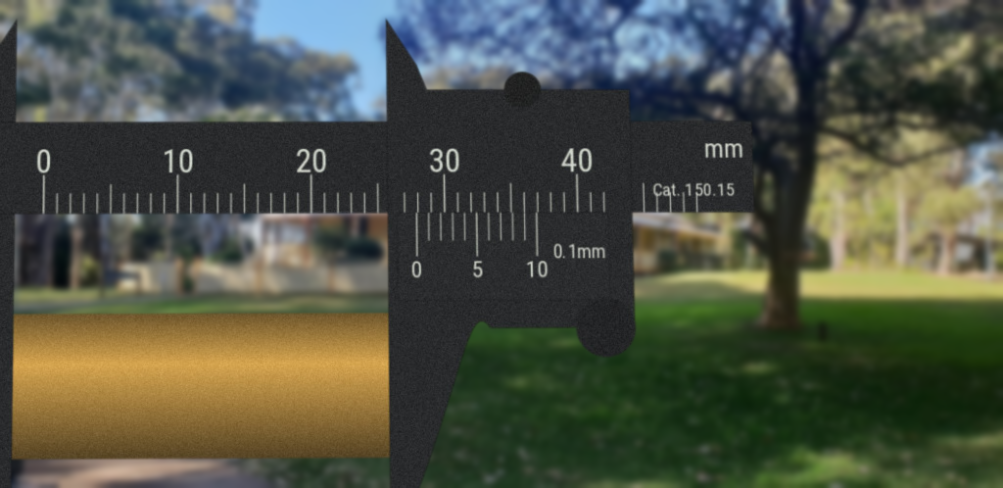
27.9mm
